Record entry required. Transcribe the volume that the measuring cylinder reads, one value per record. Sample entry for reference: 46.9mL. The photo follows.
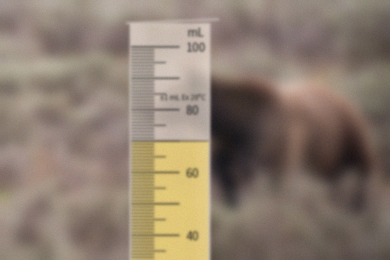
70mL
